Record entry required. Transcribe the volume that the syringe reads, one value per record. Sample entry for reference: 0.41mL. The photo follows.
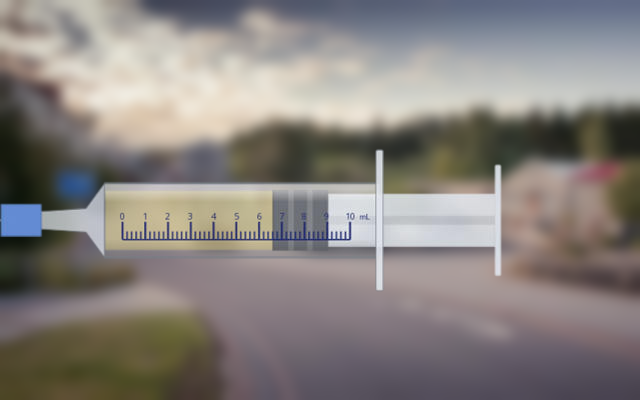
6.6mL
